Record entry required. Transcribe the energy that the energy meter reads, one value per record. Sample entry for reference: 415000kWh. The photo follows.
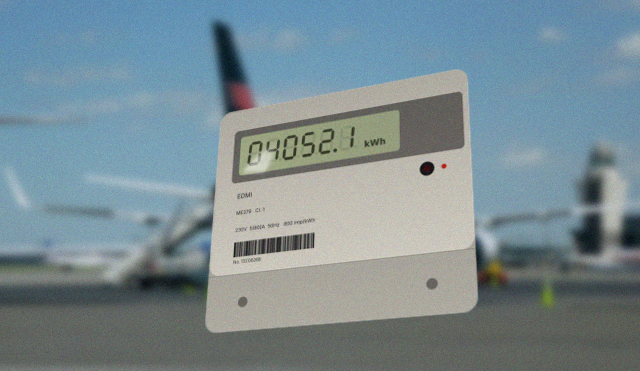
4052.1kWh
